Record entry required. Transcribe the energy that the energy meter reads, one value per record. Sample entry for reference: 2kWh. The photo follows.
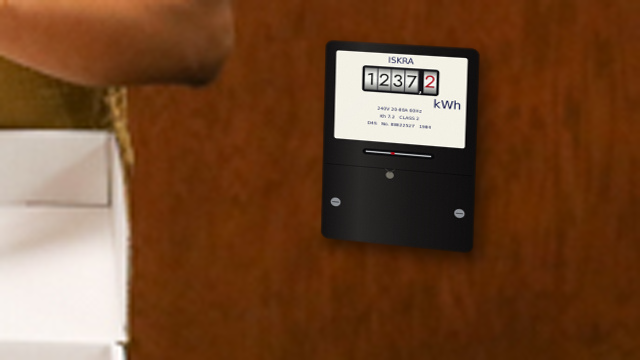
1237.2kWh
